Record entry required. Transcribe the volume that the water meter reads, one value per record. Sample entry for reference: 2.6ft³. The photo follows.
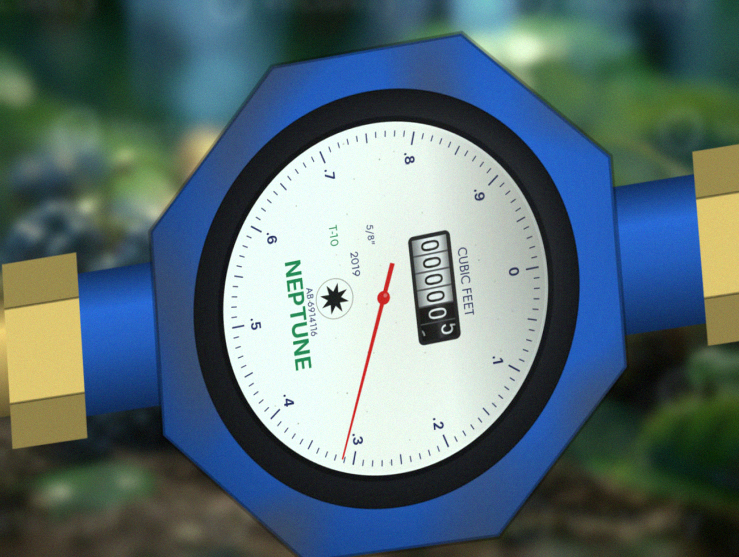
5.31ft³
